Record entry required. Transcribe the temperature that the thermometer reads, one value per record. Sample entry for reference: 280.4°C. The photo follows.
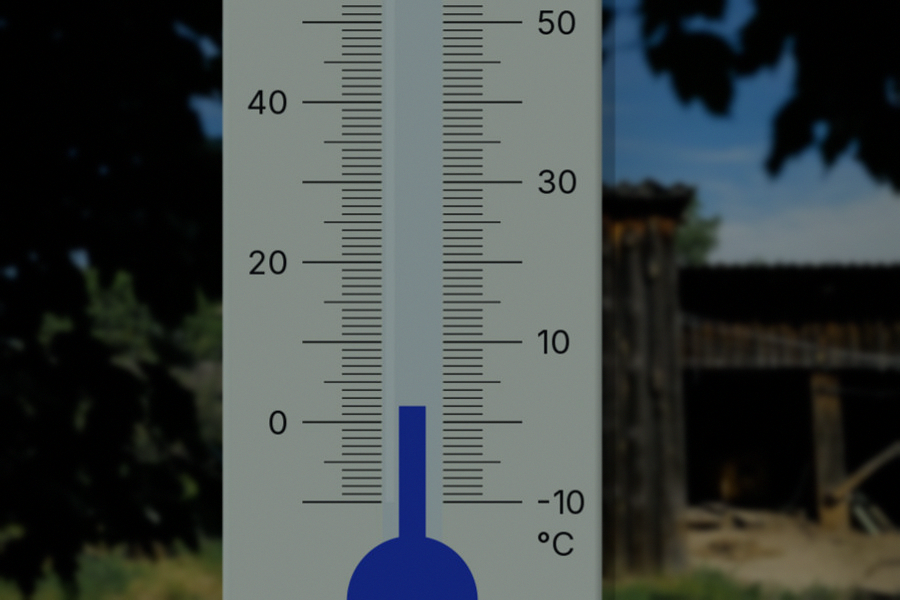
2°C
